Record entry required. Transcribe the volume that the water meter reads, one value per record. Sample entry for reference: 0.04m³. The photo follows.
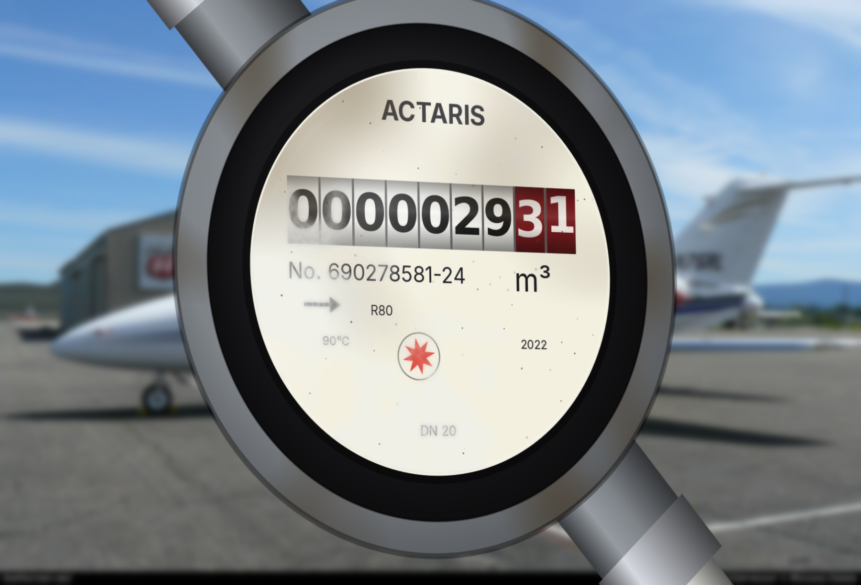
29.31m³
